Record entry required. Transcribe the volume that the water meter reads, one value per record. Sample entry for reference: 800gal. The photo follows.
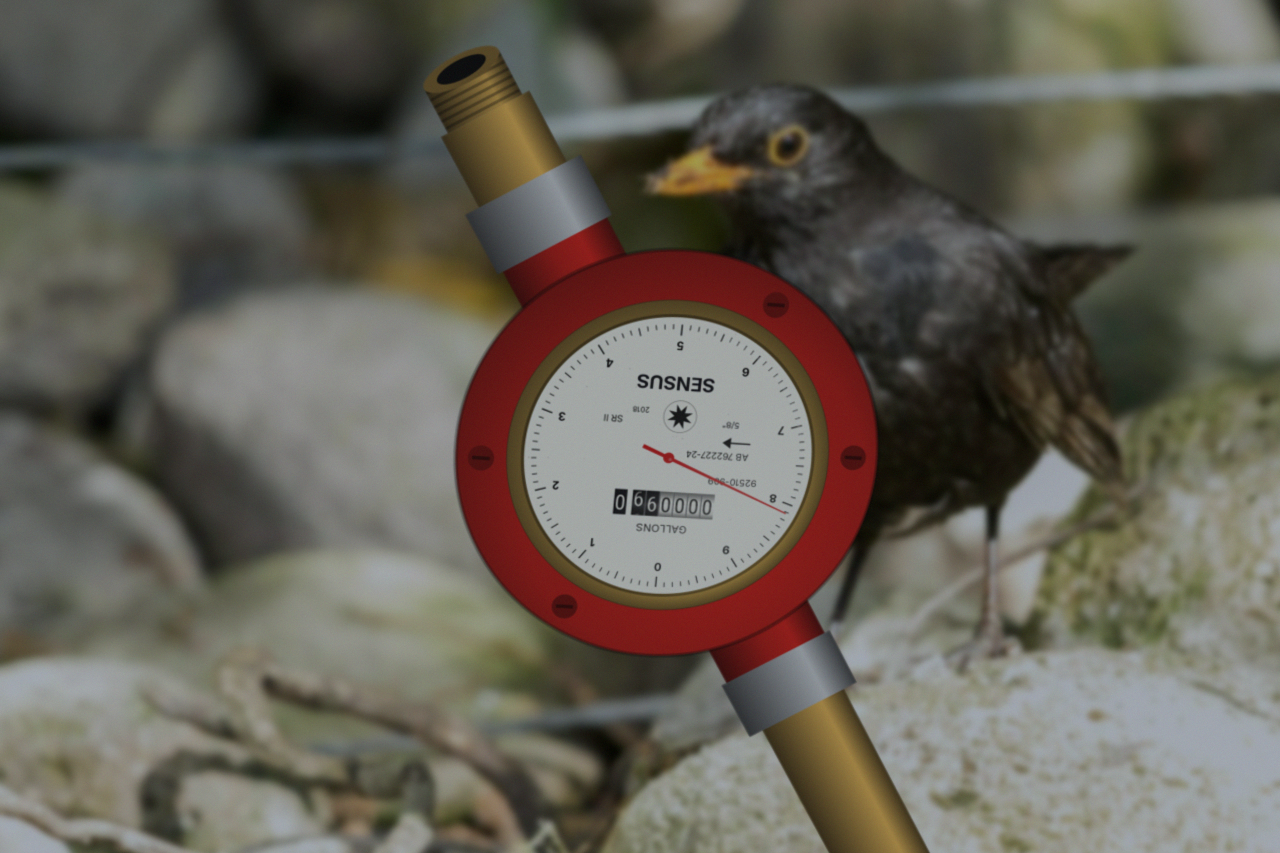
988.1gal
